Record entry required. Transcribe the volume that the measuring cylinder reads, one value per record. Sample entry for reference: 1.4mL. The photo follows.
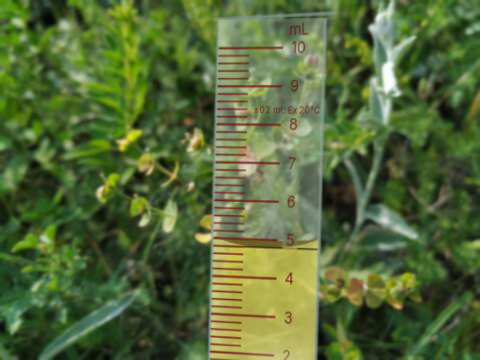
4.8mL
